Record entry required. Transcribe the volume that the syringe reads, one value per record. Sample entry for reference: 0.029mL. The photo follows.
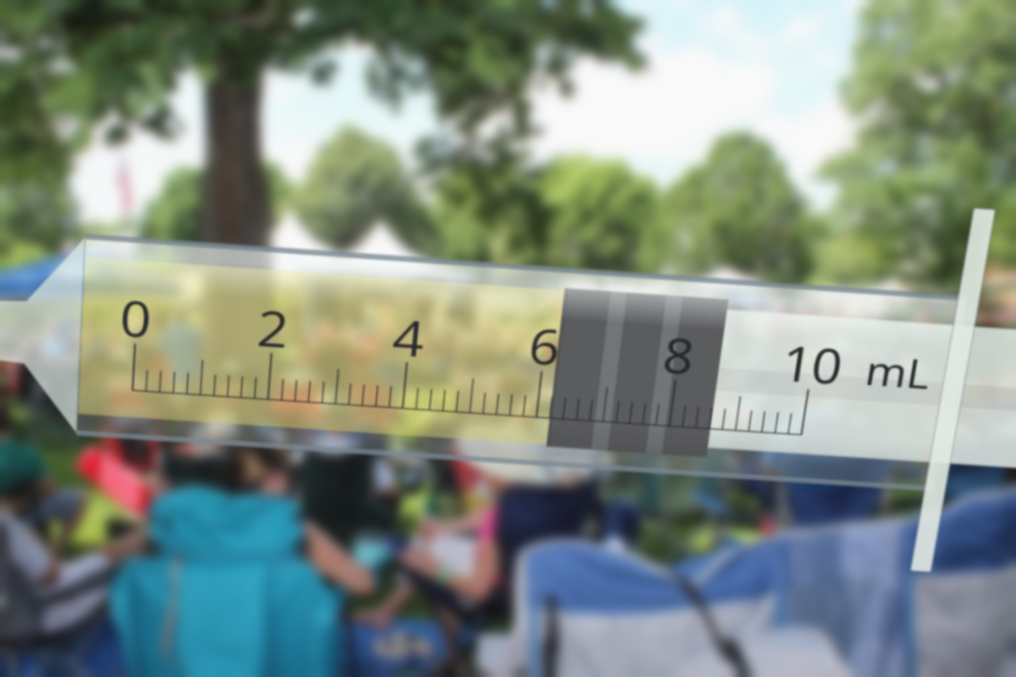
6.2mL
